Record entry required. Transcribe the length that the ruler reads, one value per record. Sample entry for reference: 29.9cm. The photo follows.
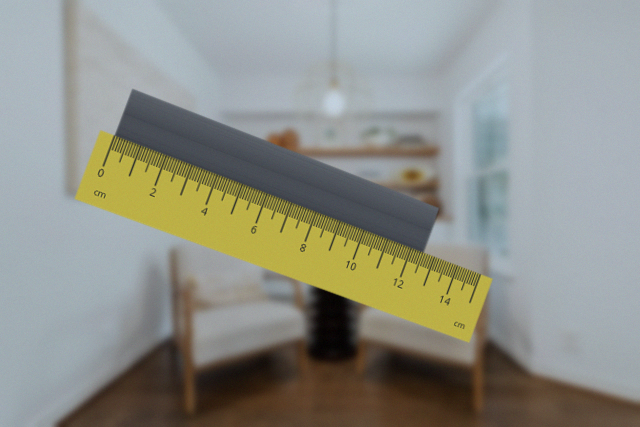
12.5cm
